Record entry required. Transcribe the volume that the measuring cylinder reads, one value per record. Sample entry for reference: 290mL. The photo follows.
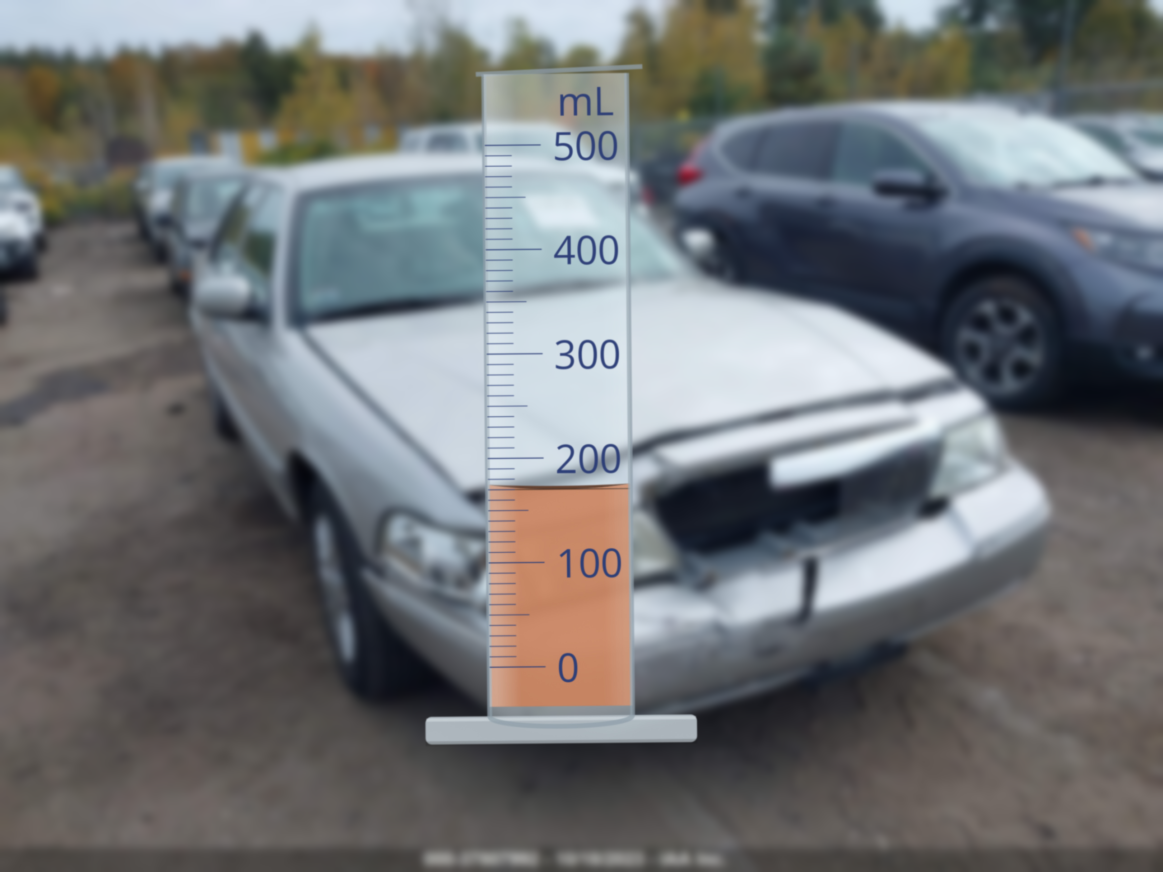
170mL
